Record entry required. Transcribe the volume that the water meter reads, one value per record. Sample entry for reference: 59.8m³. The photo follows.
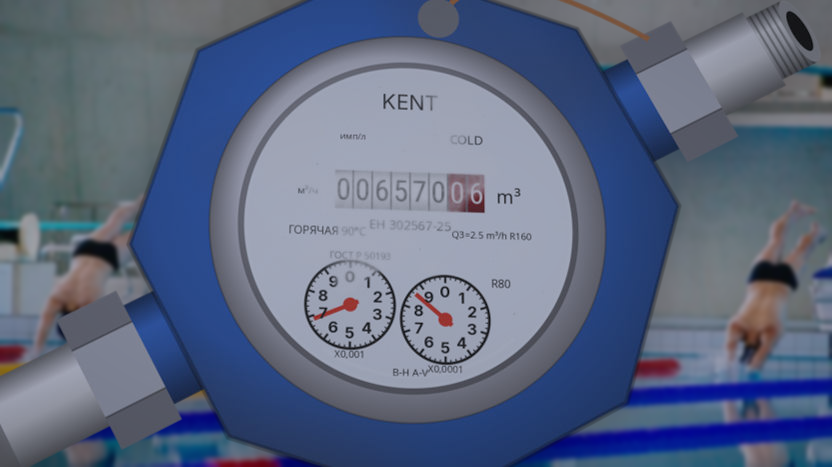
6570.0668m³
